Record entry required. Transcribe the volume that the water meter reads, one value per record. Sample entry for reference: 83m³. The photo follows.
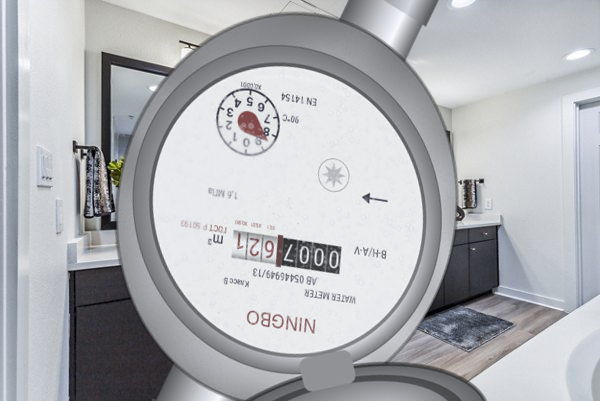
7.6208m³
